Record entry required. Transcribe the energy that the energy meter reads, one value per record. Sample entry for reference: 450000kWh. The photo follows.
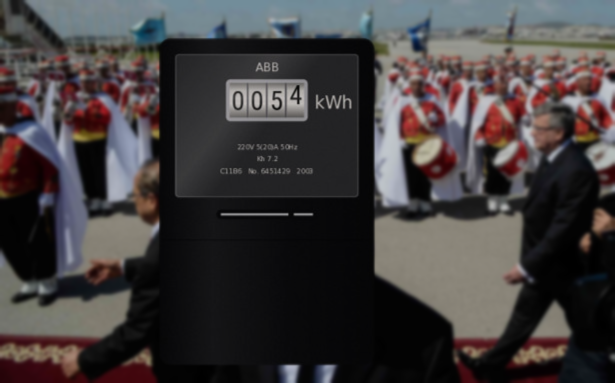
54kWh
